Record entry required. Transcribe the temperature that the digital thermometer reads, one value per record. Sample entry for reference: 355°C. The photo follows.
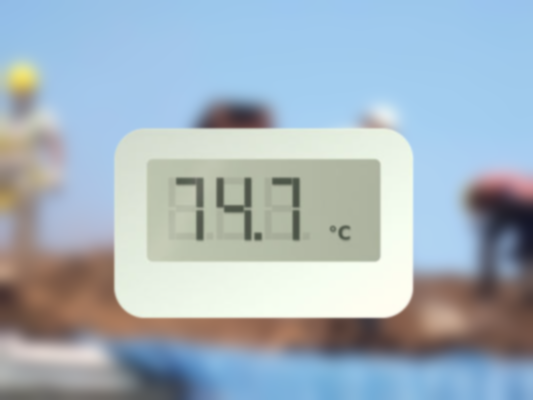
74.7°C
